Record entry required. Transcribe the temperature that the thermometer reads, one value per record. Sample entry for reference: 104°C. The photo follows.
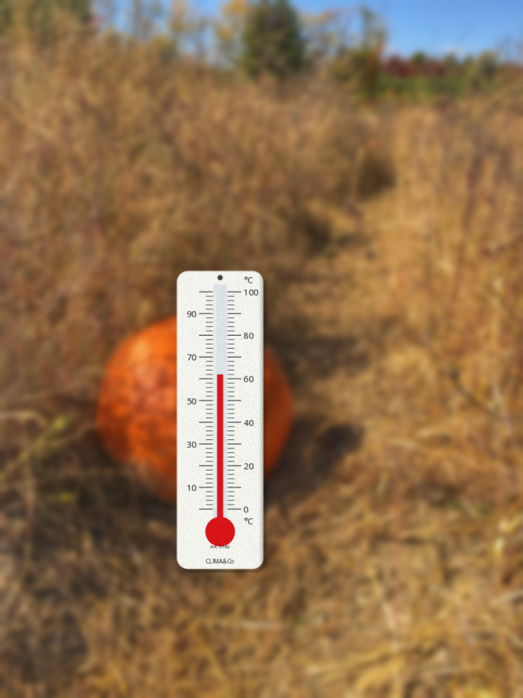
62°C
